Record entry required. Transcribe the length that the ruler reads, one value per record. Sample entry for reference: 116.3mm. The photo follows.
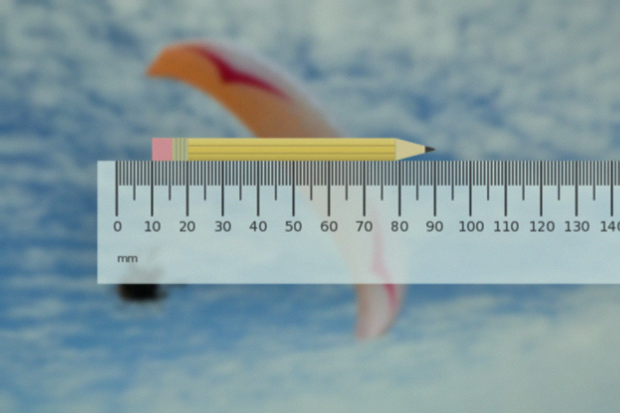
80mm
